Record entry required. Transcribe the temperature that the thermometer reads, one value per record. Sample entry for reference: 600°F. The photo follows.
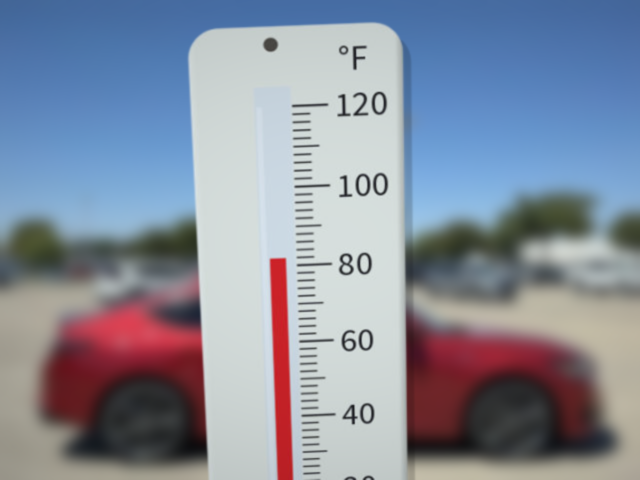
82°F
